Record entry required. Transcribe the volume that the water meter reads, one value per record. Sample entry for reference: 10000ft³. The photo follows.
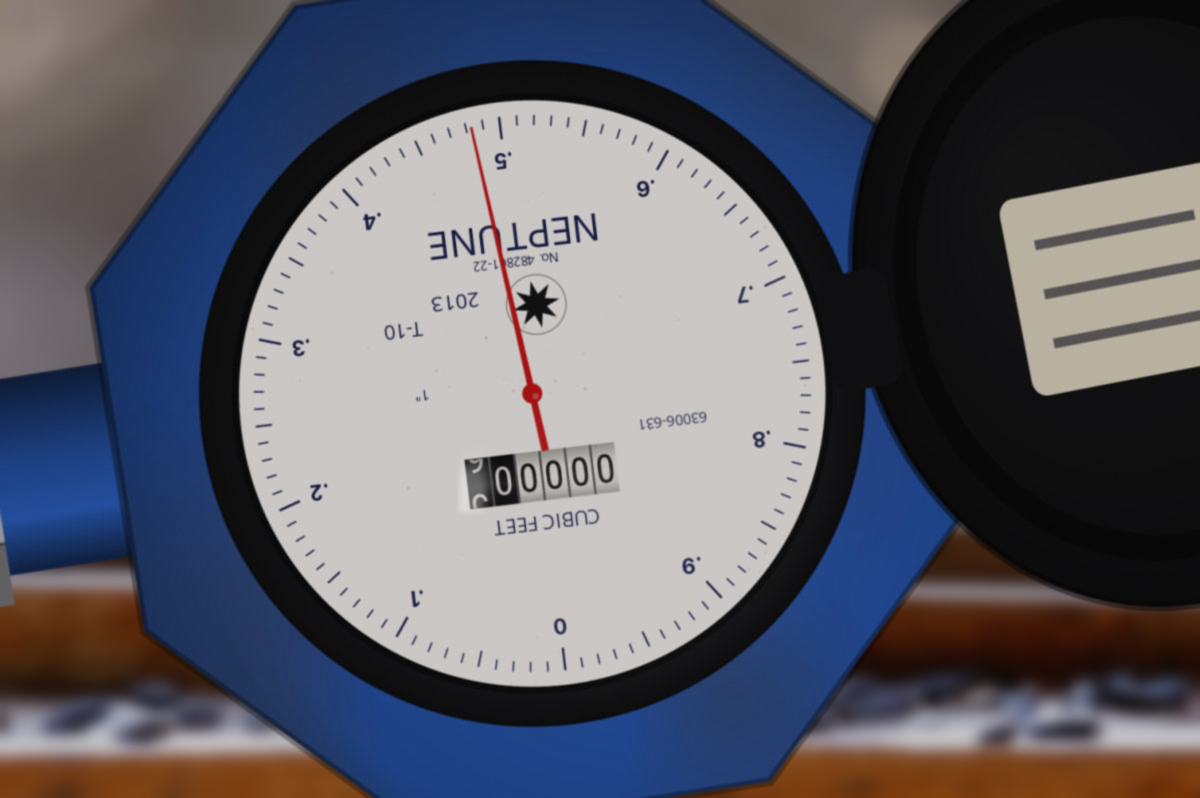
5.48ft³
